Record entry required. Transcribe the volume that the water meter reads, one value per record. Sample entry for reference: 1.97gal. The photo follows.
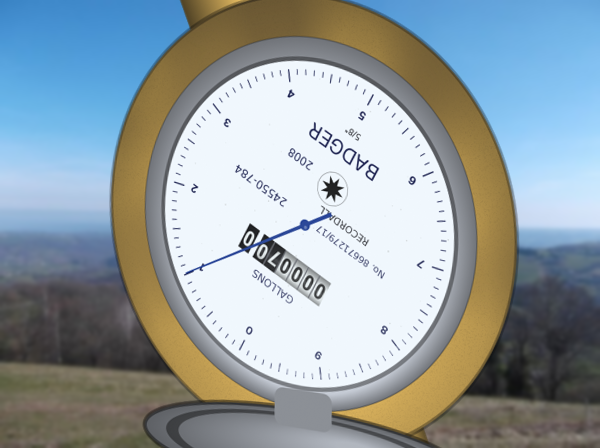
701.0gal
